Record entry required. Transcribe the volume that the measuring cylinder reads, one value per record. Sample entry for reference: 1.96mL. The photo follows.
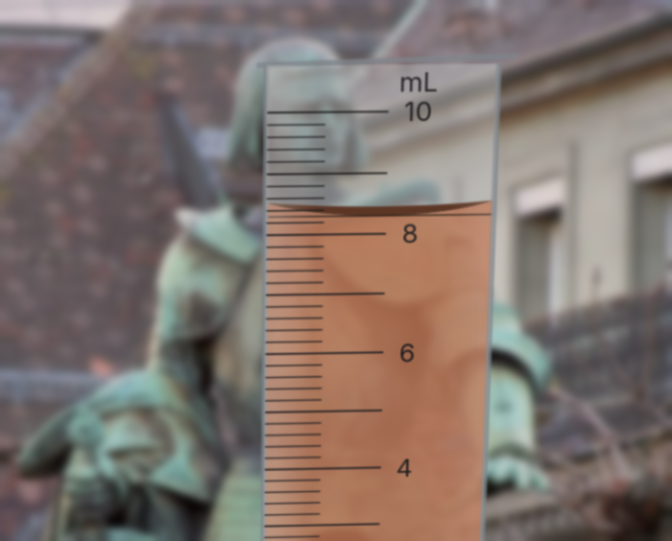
8.3mL
